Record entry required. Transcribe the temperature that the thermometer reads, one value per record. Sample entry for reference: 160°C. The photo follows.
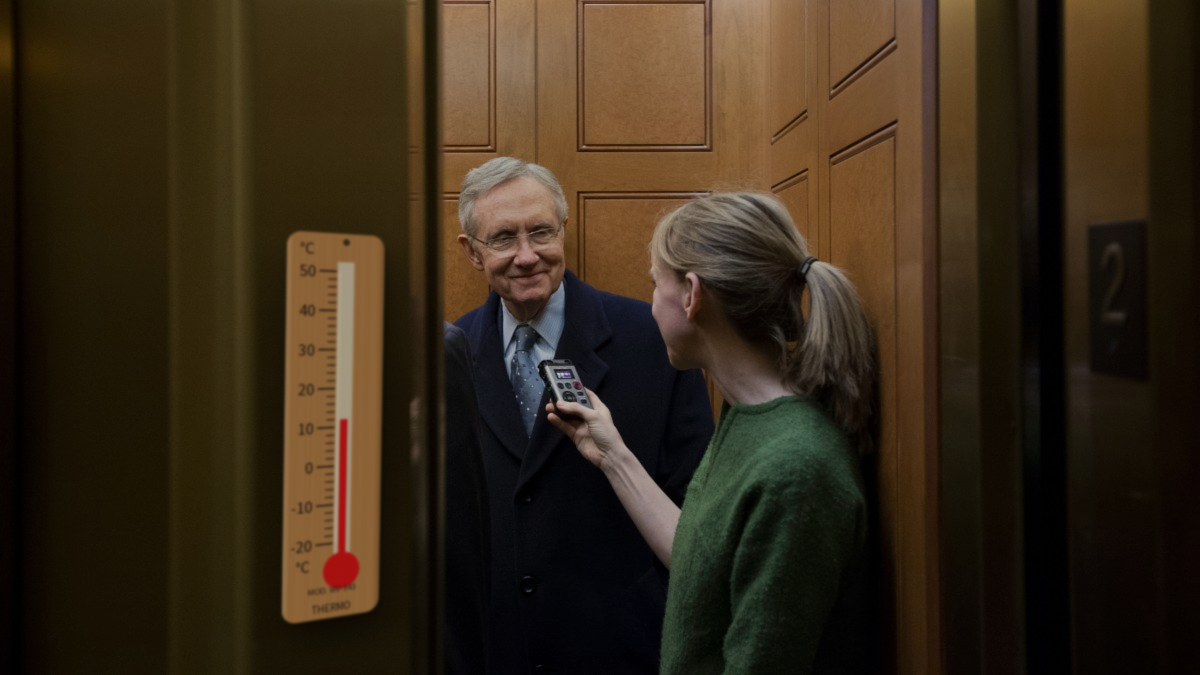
12°C
